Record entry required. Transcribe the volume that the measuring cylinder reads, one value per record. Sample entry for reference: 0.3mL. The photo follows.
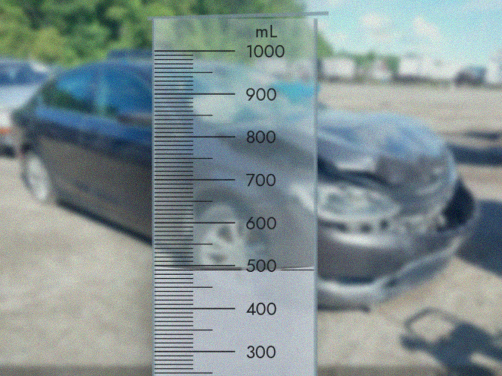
490mL
